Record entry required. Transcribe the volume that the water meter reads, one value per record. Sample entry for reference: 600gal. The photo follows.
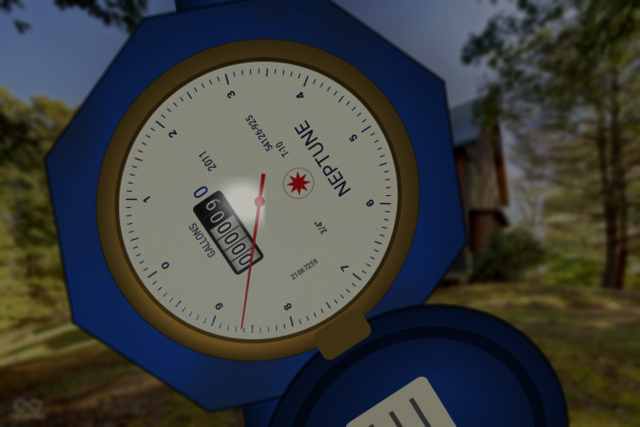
88.6gal
